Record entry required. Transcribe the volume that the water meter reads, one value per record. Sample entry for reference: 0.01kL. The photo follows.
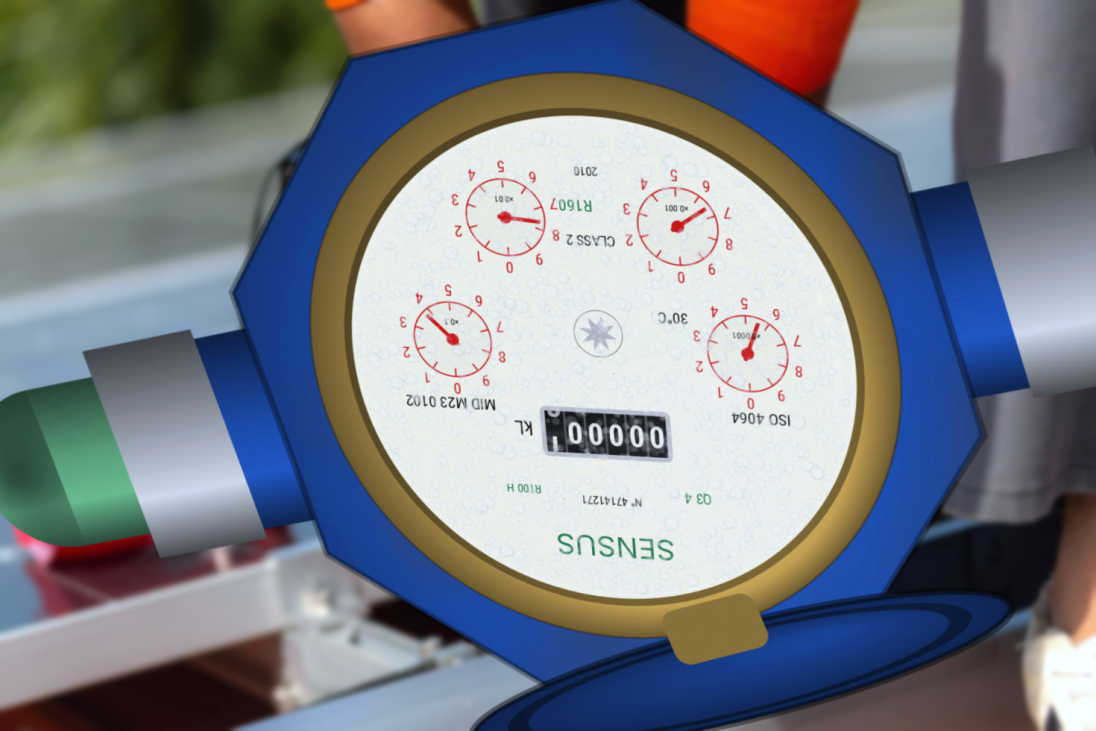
1.3765kL
